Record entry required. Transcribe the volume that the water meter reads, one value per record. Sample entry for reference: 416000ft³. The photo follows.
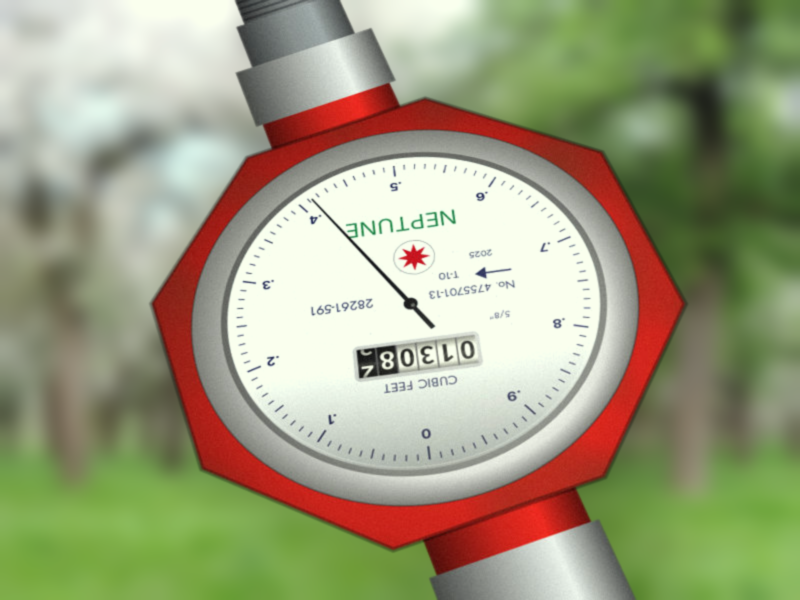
13082.41ft³
